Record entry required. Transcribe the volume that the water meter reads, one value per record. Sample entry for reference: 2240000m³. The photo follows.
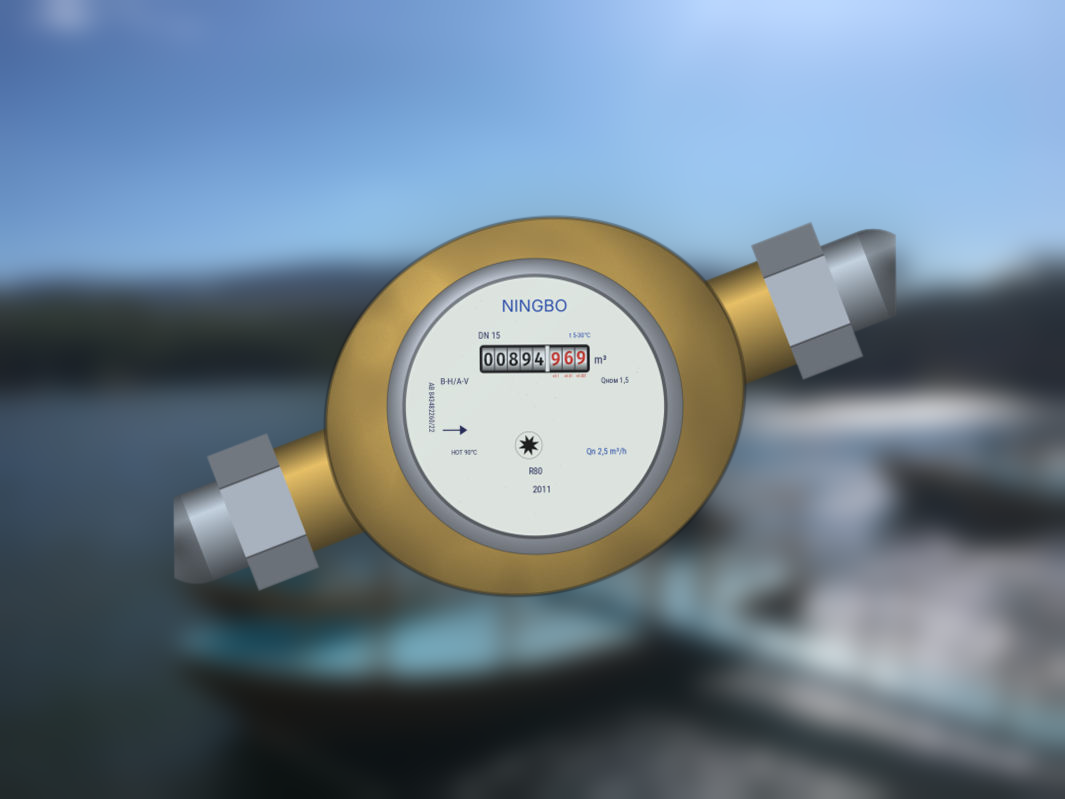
894.969m³
